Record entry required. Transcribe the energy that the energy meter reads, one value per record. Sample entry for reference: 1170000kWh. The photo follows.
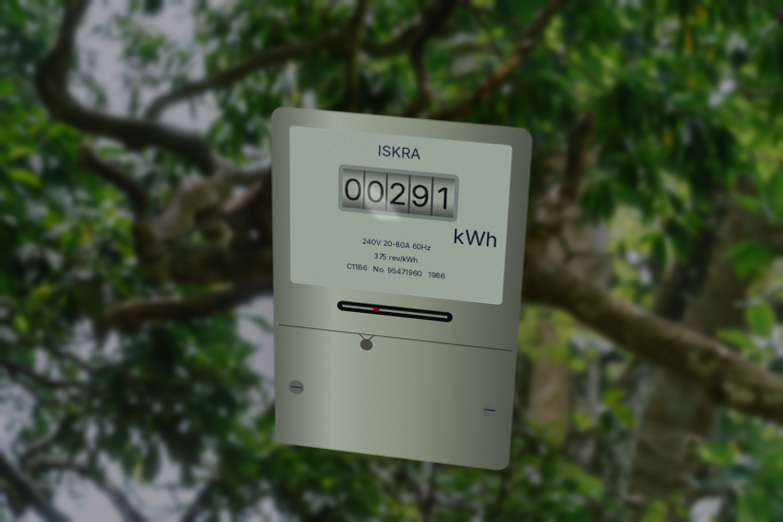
291kWh
